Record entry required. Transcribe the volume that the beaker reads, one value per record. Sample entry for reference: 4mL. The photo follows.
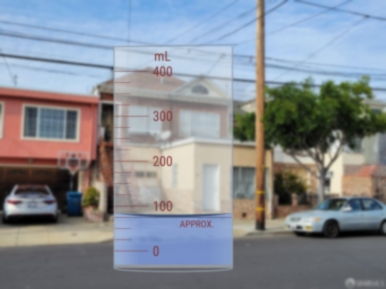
75mL
